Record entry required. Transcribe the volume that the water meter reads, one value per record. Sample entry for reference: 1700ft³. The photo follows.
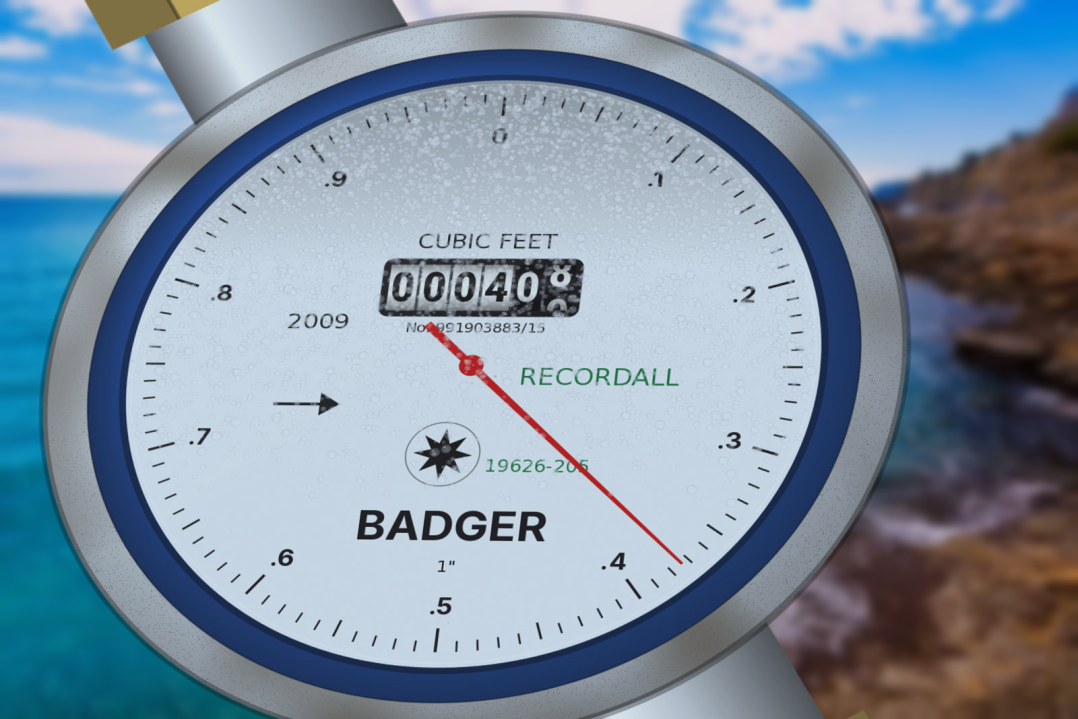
408.37ft³
